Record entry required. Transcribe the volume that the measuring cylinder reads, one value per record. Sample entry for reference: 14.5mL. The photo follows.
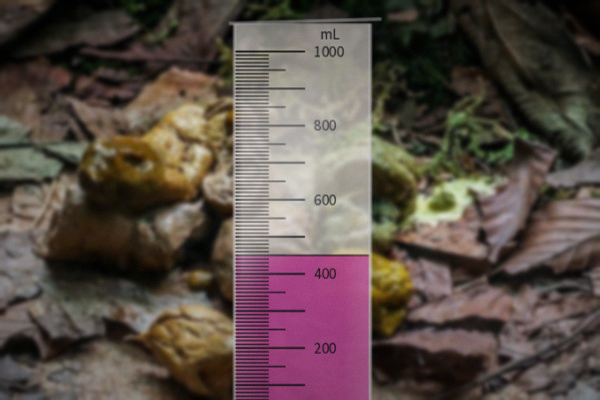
450mL
